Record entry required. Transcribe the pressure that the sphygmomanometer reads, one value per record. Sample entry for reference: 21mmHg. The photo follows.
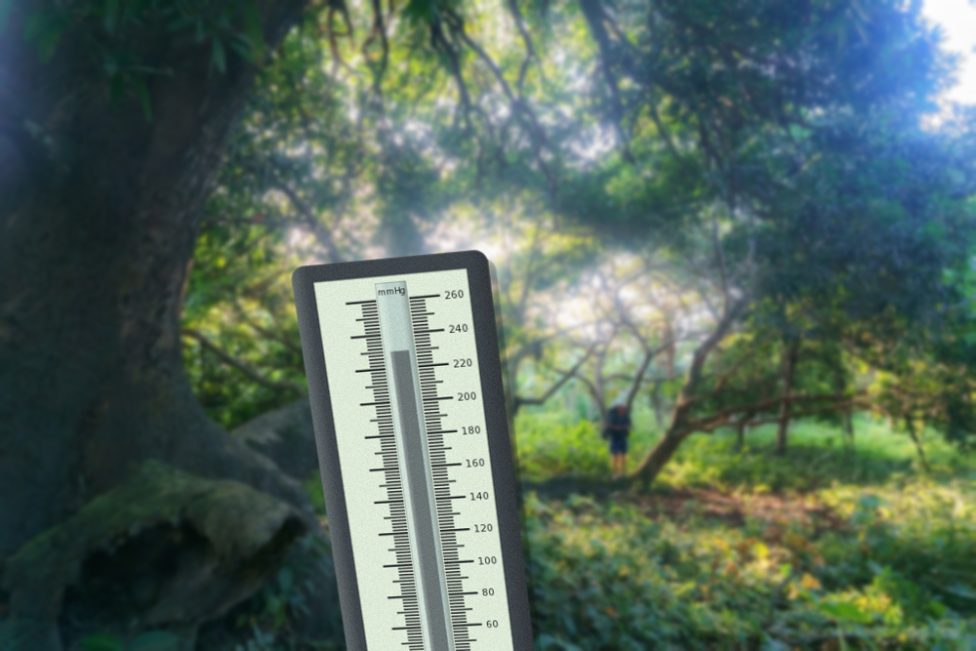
230mmHg
